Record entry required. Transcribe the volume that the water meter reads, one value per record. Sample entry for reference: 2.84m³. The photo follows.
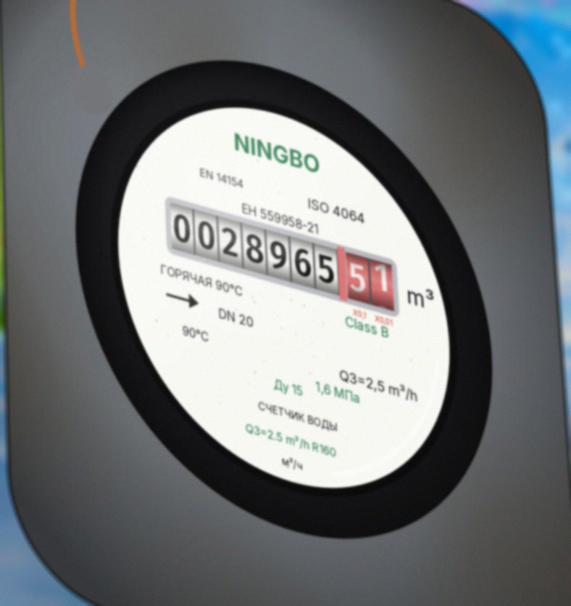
28965.51m³
